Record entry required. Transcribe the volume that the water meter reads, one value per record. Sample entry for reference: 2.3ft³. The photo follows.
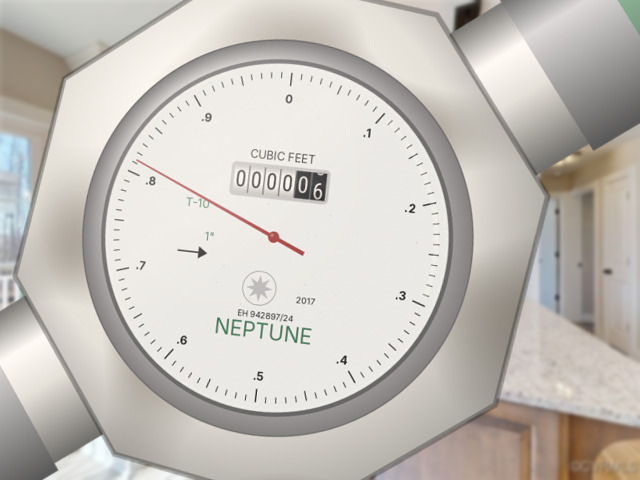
5.81ft³
